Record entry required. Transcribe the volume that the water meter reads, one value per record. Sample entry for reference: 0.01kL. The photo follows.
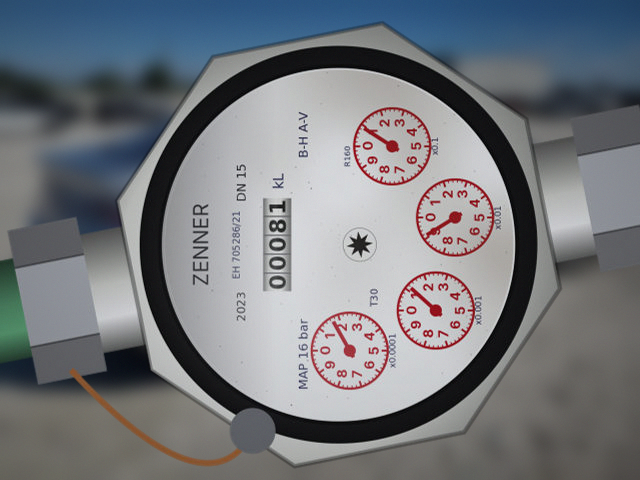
81.0911kL
